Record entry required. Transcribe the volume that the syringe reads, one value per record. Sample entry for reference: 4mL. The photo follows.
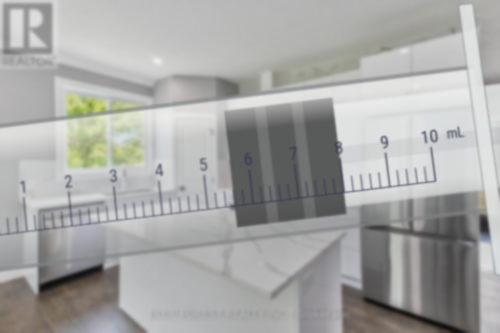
5.6mL
